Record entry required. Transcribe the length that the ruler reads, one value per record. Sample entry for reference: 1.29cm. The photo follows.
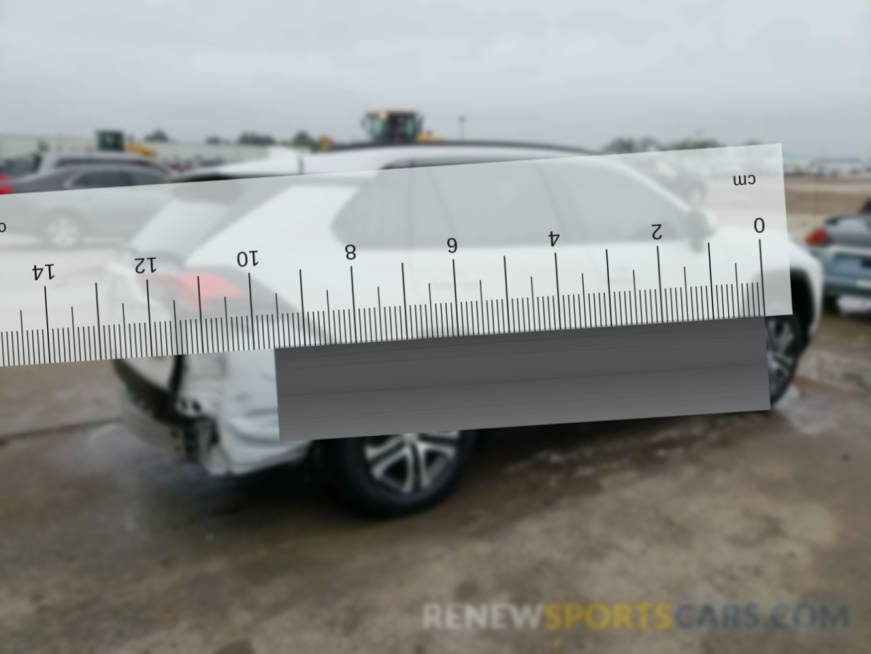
9.6cm
